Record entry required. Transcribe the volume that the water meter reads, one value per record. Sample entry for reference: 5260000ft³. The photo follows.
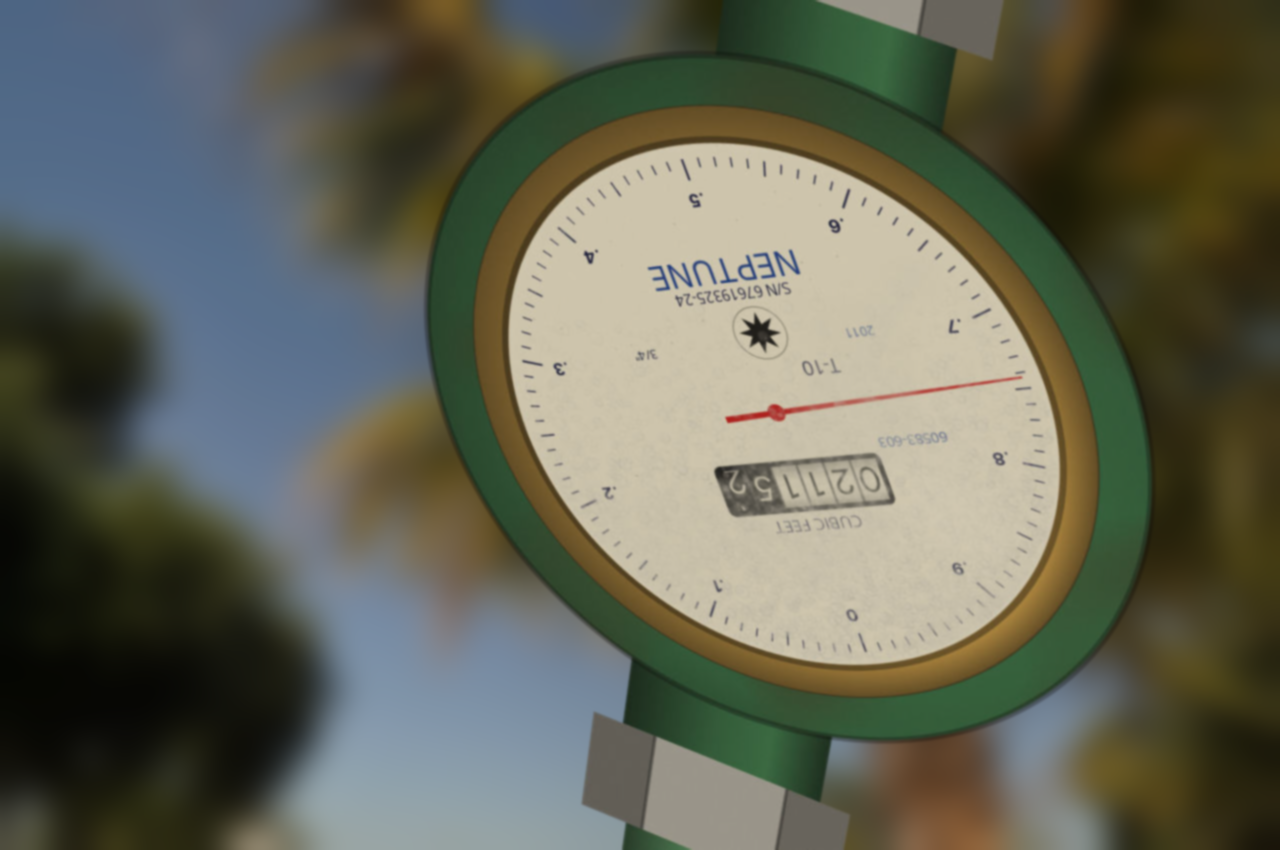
21151.74ft³
